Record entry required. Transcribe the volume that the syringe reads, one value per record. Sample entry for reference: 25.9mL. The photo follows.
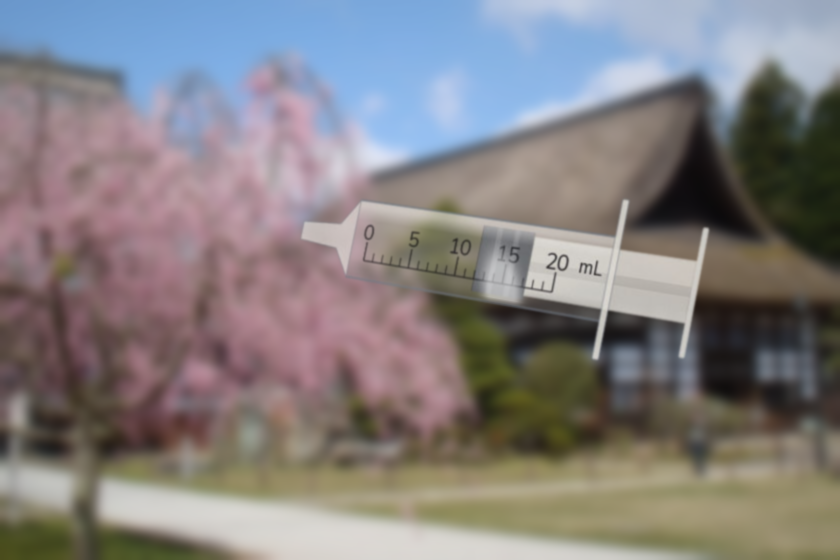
12mL
